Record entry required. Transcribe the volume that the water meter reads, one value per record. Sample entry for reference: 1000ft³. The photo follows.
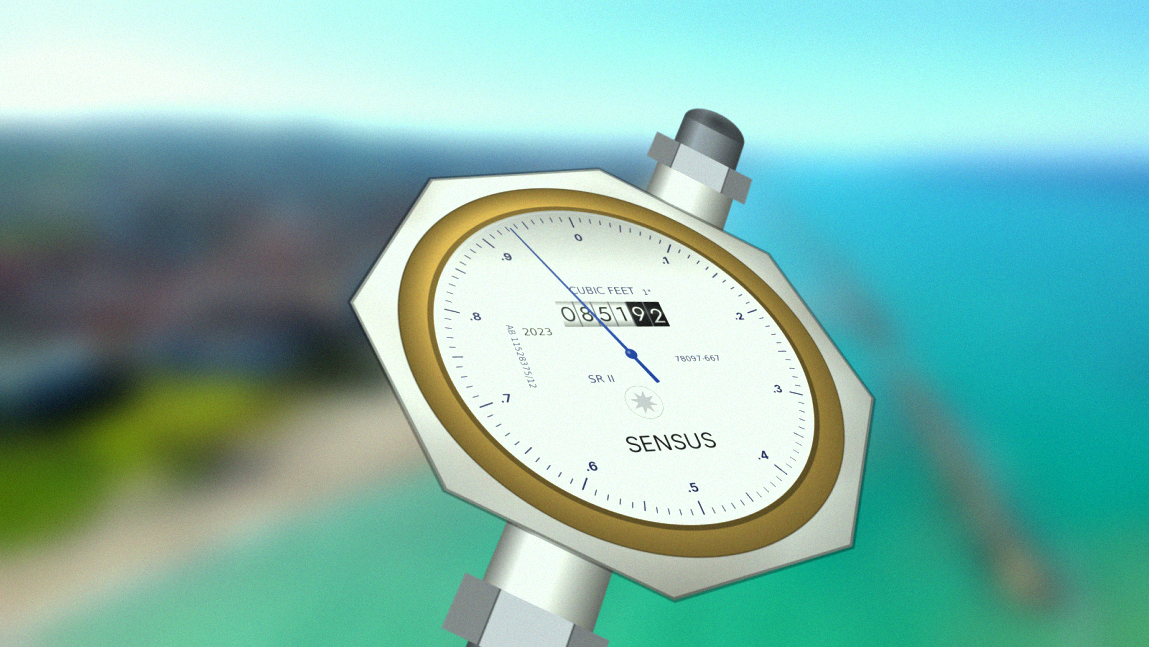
85191.93ft³
